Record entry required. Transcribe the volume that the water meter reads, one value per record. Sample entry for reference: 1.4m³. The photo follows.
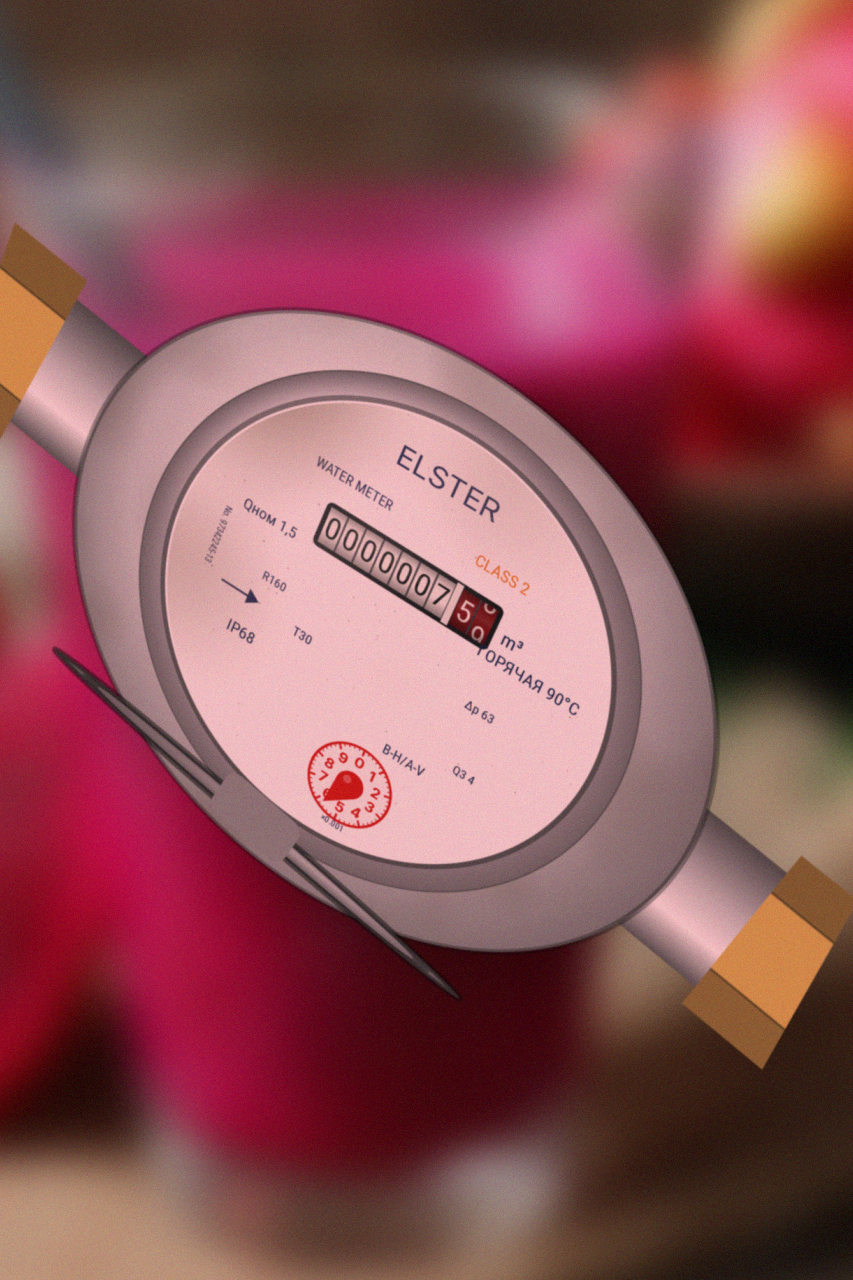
7.585m³
